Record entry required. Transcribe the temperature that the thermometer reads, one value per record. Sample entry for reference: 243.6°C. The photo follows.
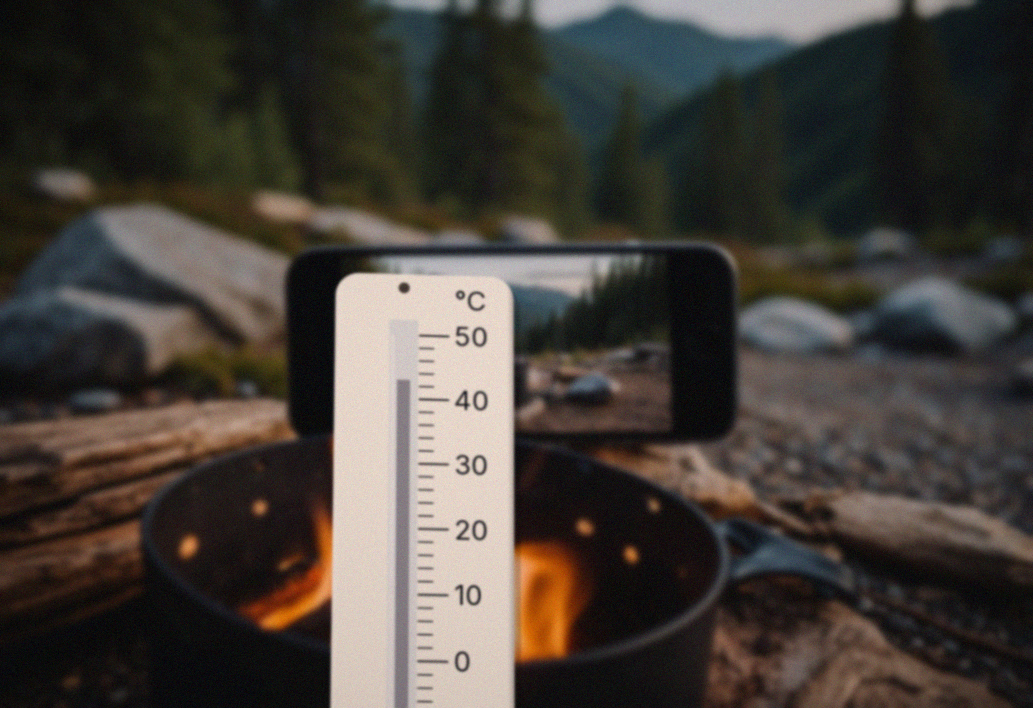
43°C
